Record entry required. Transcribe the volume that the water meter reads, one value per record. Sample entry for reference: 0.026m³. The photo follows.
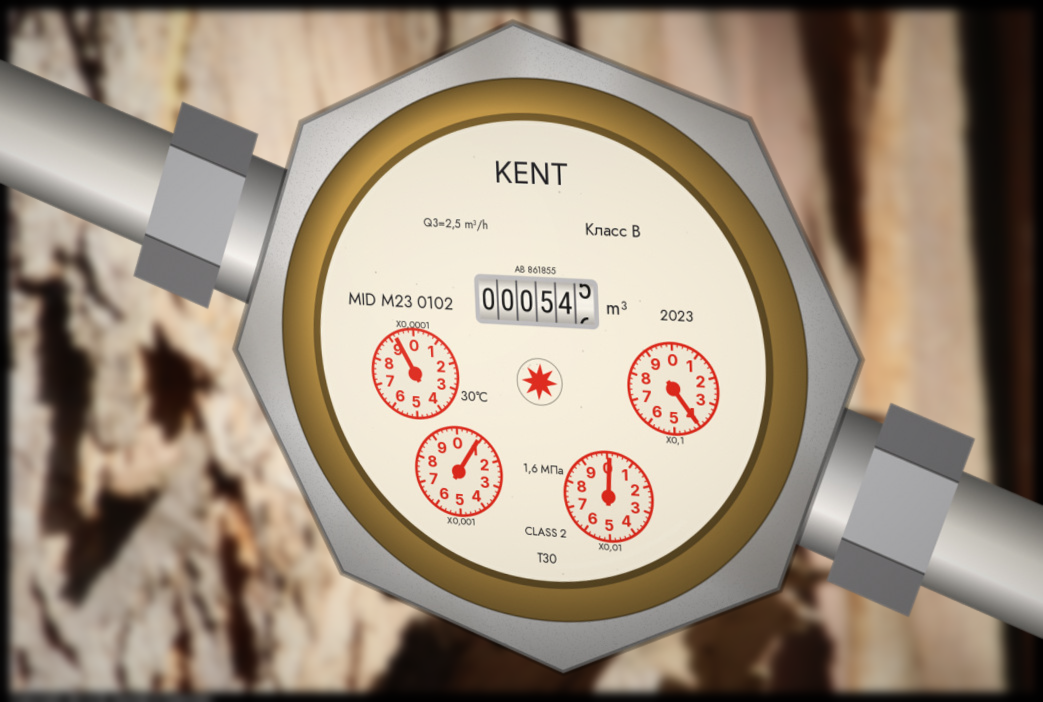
545.4009m³
